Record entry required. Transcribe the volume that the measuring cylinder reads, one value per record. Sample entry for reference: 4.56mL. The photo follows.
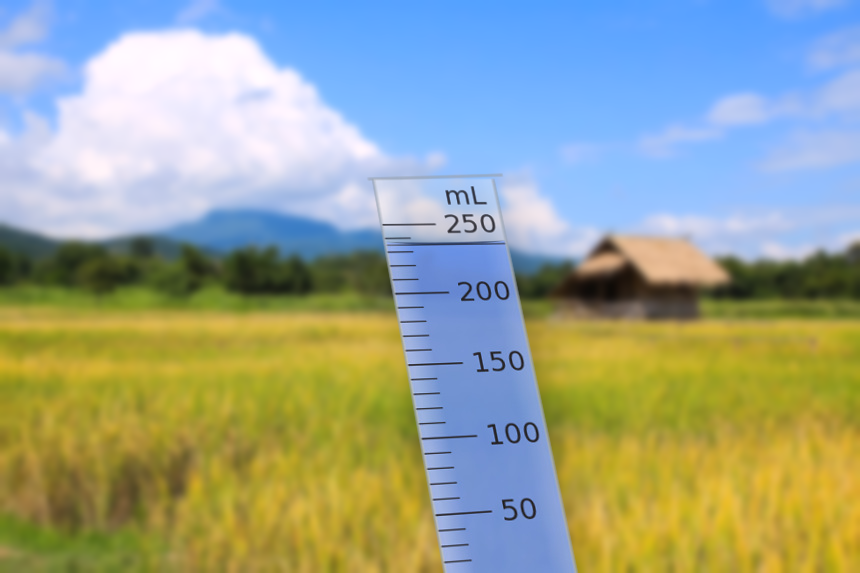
235mL
